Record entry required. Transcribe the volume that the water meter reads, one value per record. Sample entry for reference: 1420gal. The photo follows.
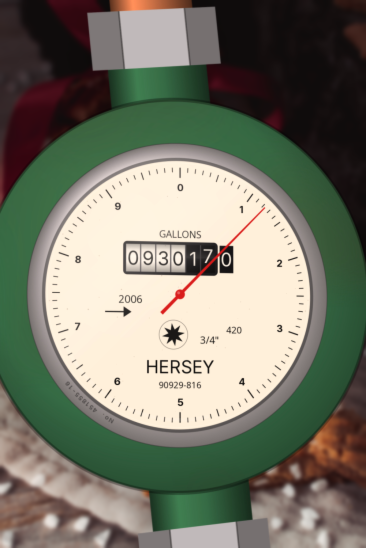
930171.2gal
